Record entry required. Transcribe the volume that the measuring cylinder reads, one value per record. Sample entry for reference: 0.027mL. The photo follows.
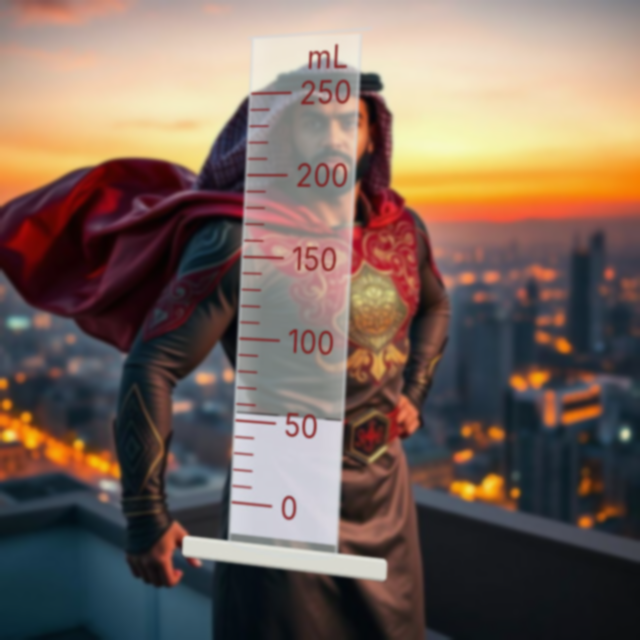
55mL
